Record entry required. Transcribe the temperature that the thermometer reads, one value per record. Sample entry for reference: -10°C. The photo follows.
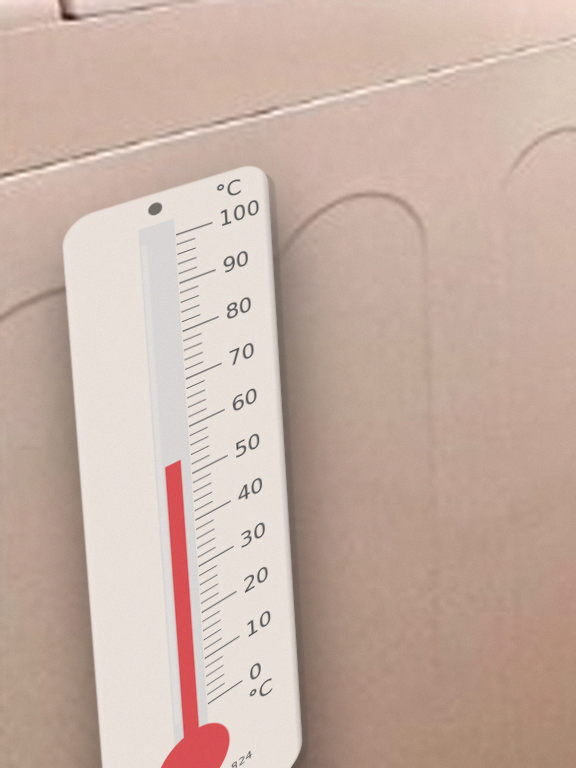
54°C
